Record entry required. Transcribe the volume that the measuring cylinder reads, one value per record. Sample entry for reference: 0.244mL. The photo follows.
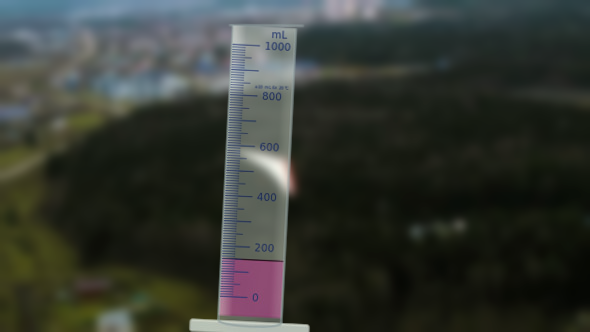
150mL
